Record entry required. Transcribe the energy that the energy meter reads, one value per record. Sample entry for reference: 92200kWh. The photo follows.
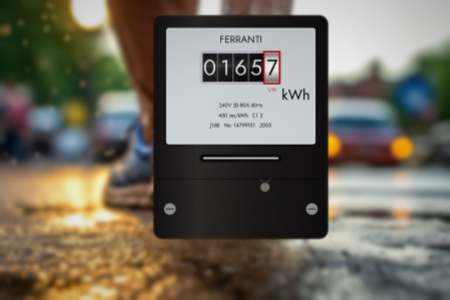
165.7kWh
